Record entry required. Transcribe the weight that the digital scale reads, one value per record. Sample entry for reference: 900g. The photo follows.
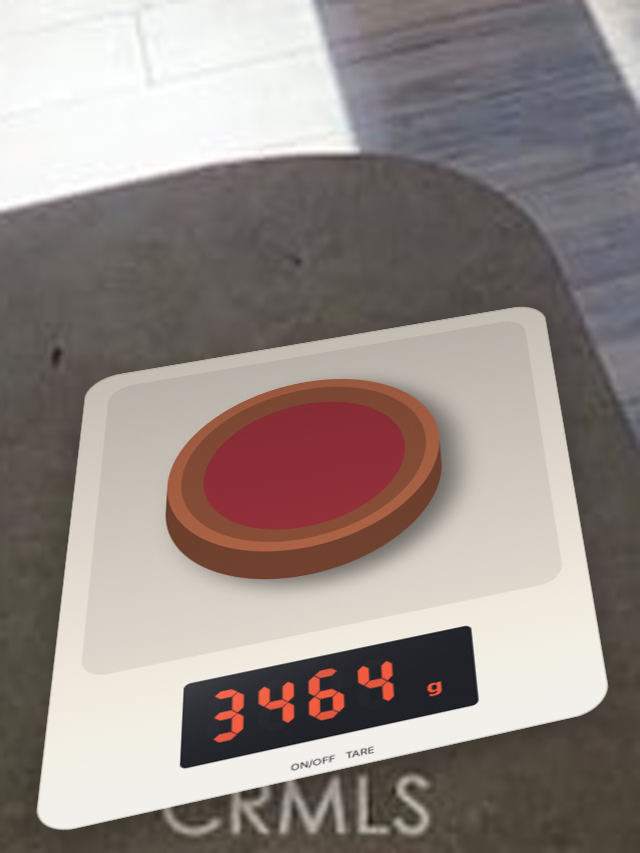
3464g
